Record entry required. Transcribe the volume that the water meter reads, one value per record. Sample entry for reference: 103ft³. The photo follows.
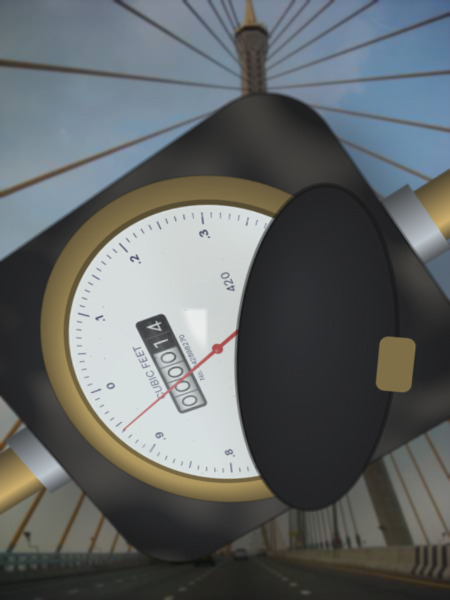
13.94ft³
